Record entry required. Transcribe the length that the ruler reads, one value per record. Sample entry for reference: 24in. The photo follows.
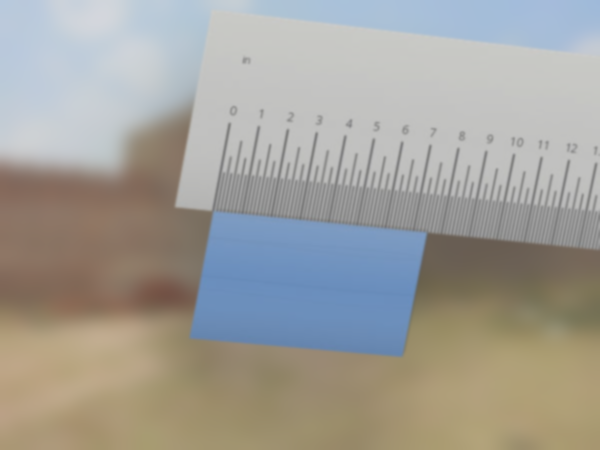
7.5in
